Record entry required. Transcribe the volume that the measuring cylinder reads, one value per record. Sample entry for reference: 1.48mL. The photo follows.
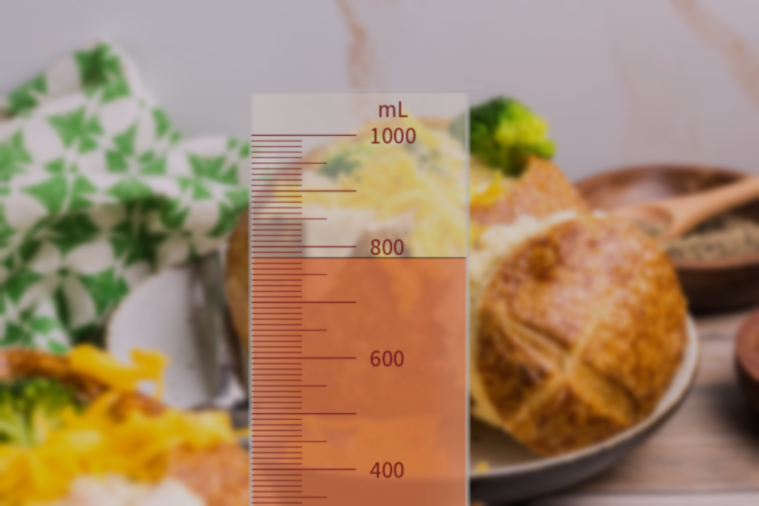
780mL
